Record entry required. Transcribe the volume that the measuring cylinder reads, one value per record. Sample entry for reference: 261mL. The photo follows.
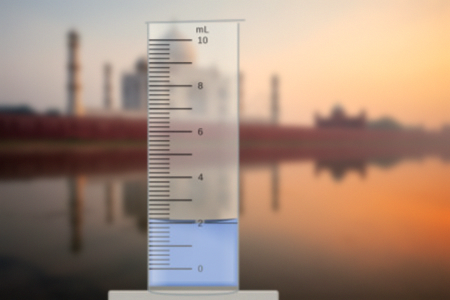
2mL
